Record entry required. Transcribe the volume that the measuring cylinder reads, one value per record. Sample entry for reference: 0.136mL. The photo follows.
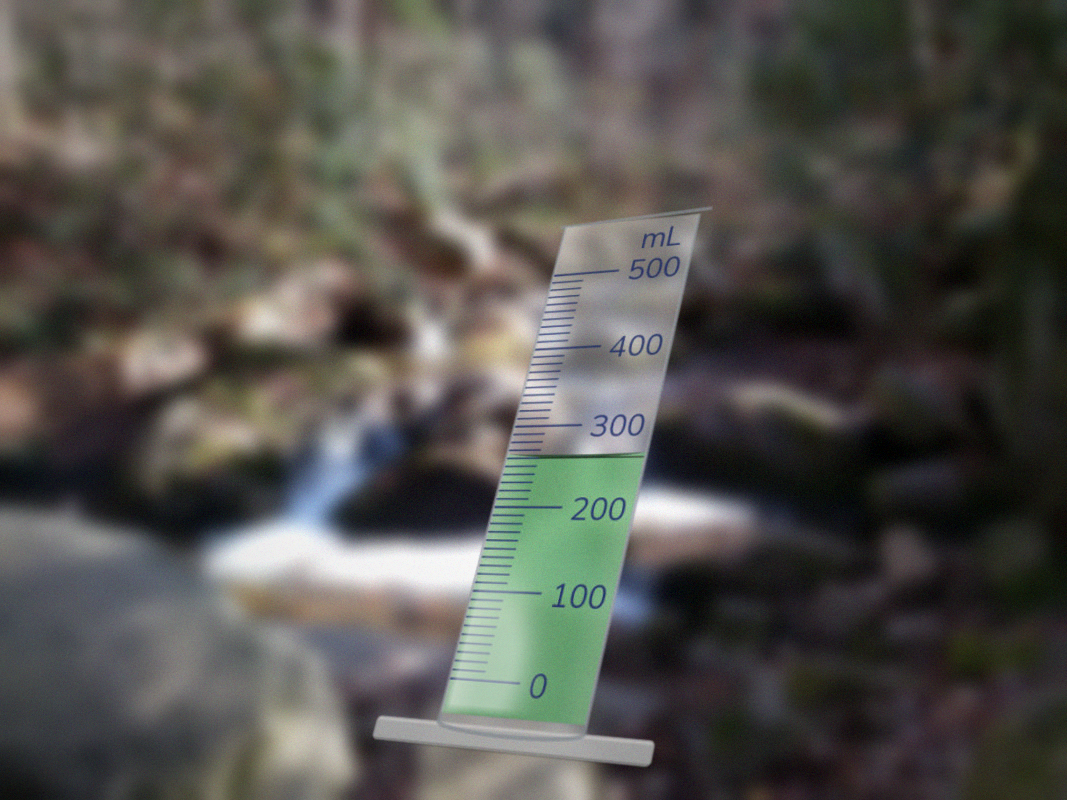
260mL
